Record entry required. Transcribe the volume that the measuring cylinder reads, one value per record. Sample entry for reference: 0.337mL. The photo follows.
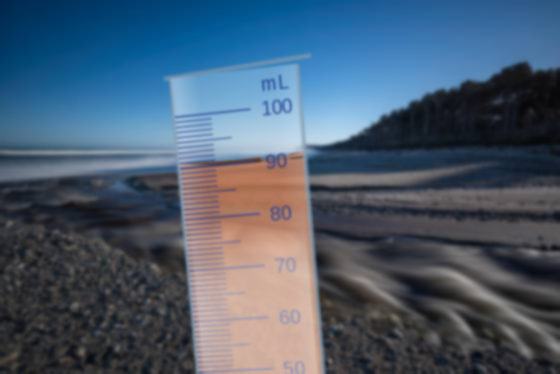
90mL
